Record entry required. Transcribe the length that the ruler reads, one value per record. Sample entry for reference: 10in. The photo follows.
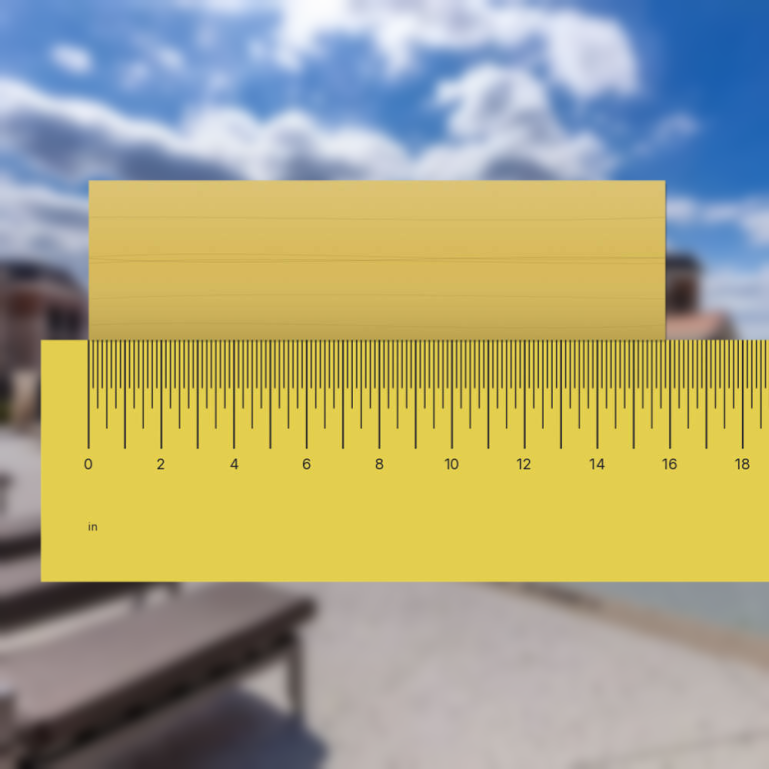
15.875in
